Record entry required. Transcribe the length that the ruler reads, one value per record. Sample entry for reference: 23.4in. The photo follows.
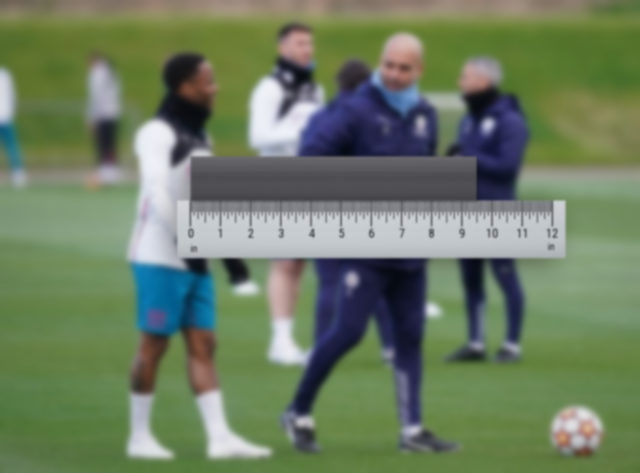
9.5in
